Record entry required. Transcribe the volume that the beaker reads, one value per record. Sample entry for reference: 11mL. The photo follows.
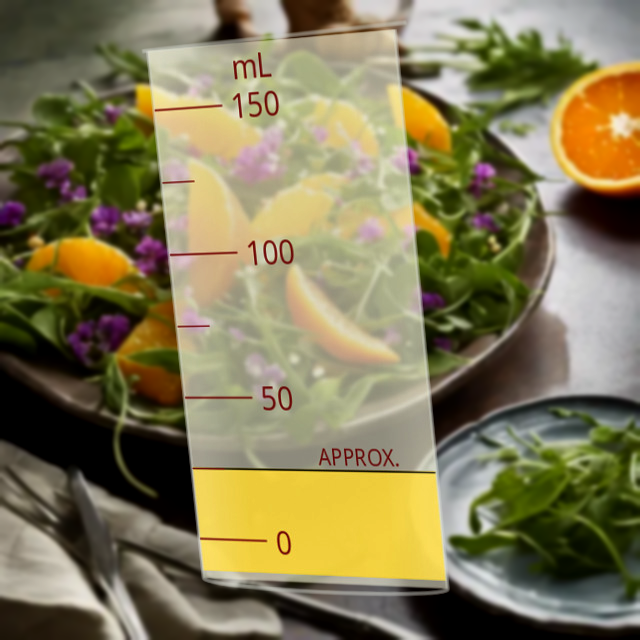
25mL
